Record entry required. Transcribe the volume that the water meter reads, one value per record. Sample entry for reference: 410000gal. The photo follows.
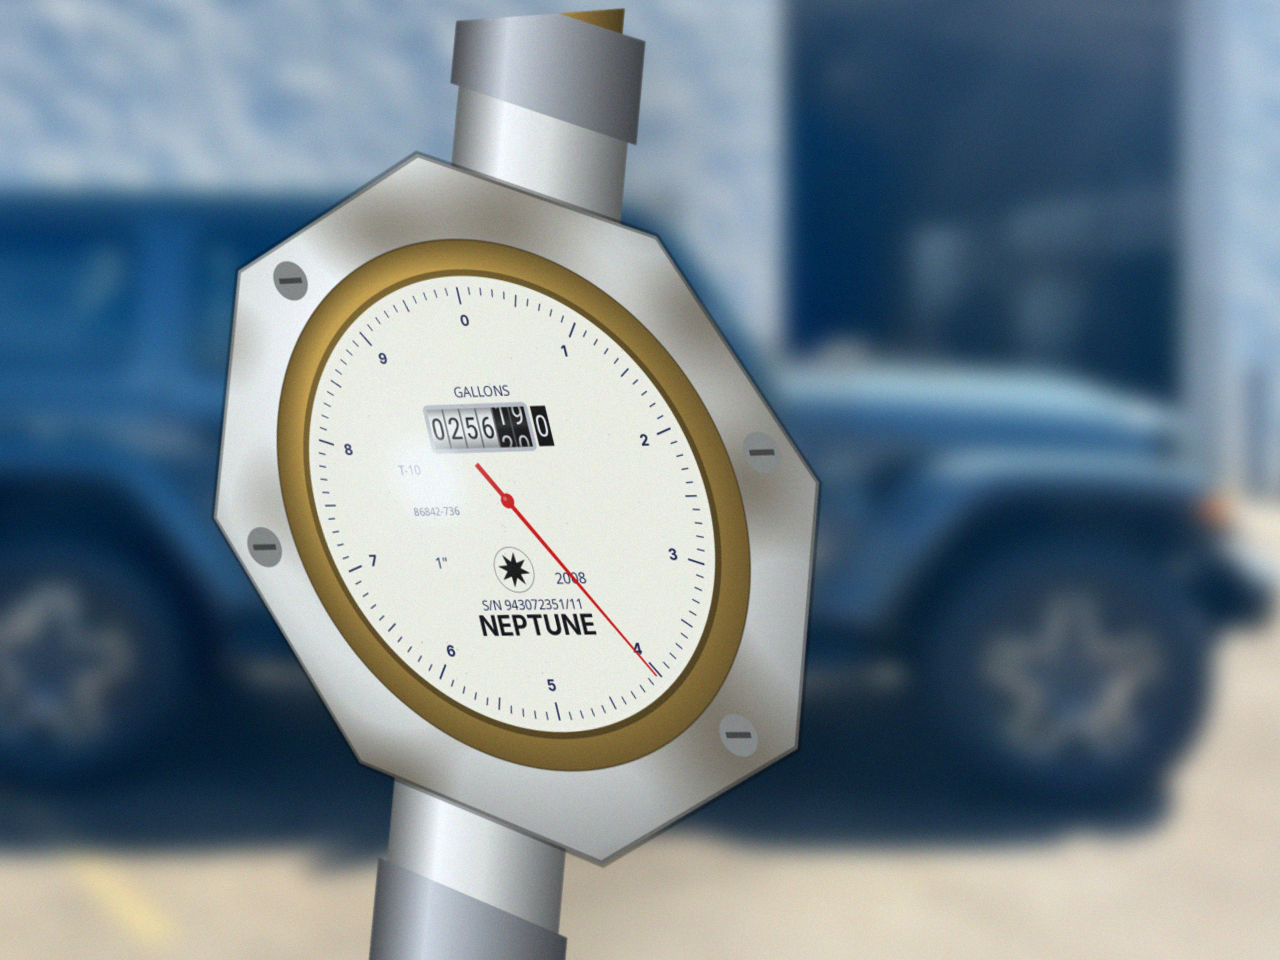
256194.0gal
